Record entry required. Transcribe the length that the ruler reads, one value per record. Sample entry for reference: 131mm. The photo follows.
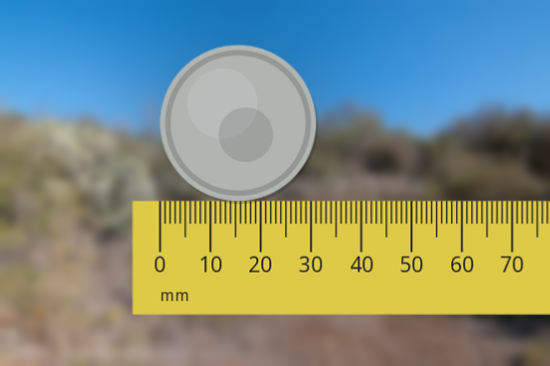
31mm
